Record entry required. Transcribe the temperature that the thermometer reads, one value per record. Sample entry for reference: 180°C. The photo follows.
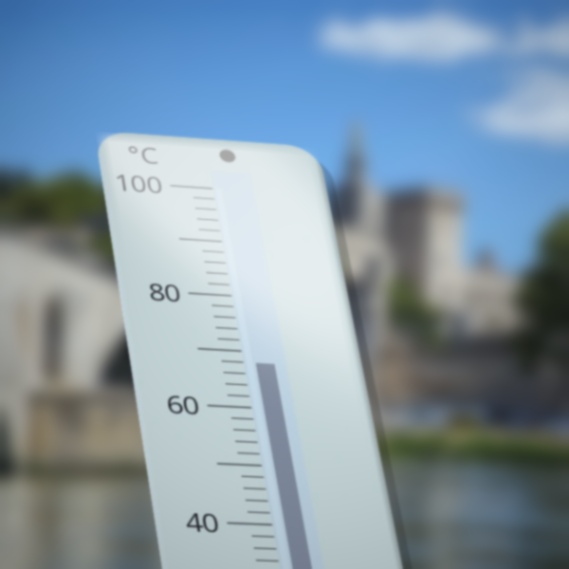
68°C
